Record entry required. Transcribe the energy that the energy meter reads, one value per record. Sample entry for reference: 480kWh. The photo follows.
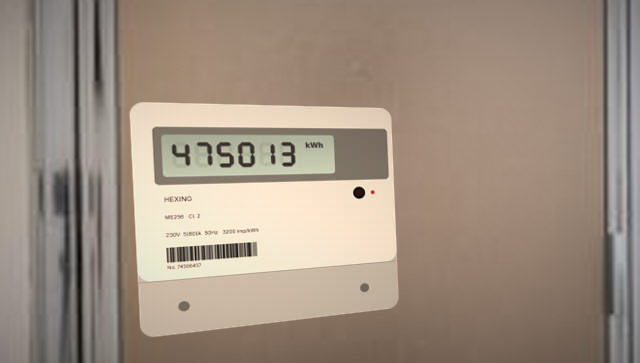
475013kWh
